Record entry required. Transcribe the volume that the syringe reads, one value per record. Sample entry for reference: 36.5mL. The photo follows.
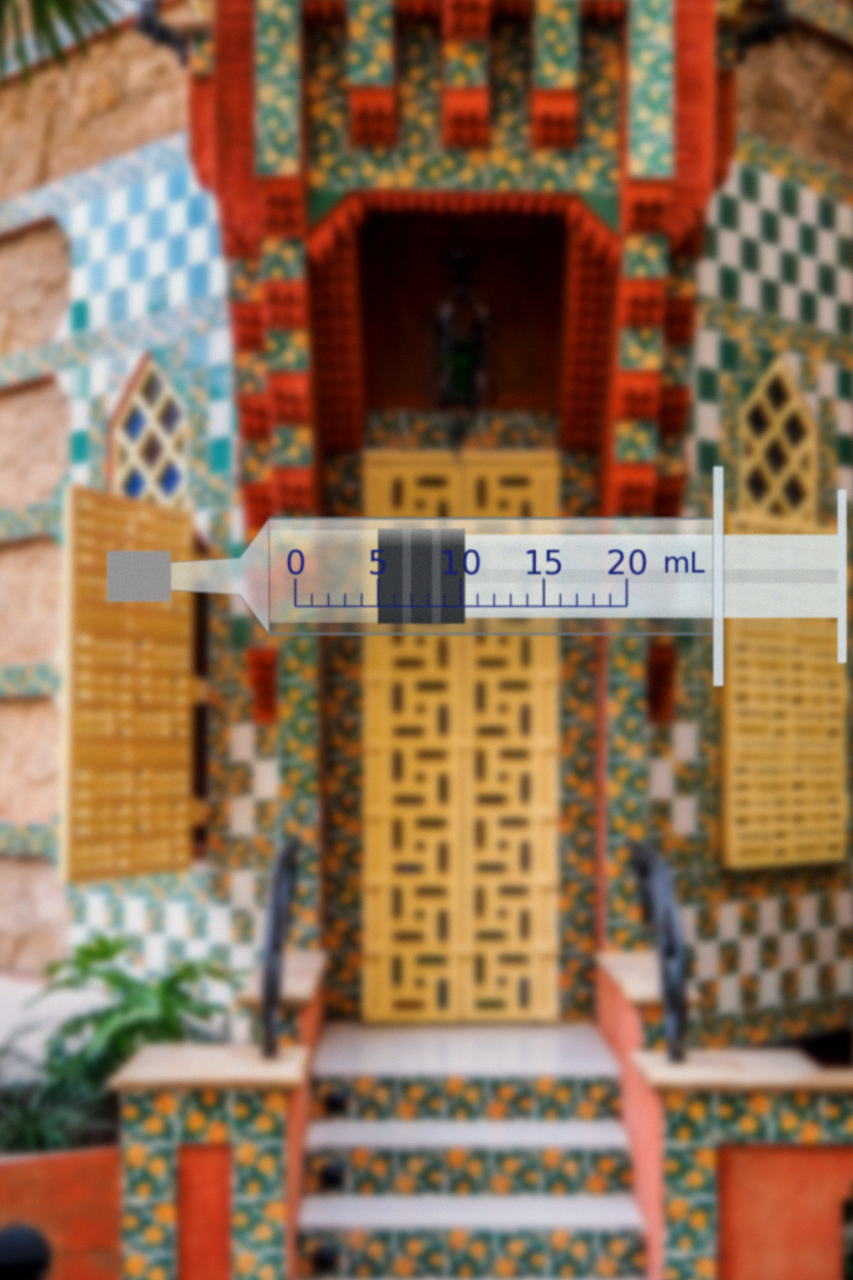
5mL
